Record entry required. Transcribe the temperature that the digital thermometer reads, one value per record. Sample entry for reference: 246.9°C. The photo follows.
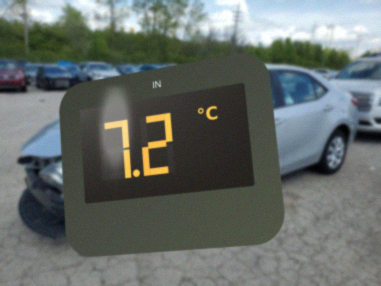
7.2°C
